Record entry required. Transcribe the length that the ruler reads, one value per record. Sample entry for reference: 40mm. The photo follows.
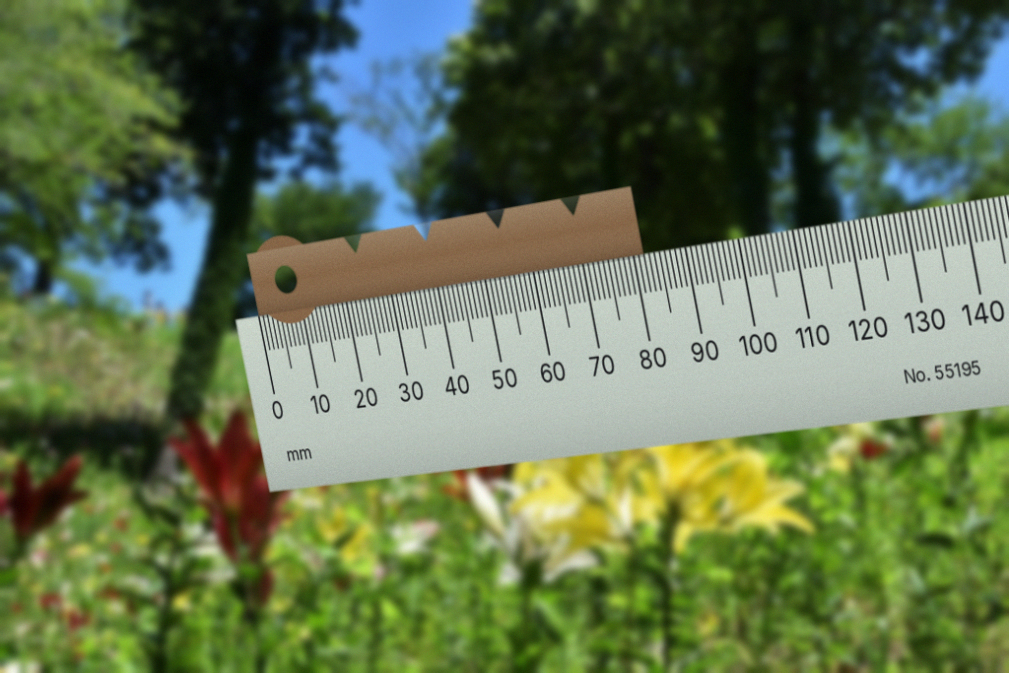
82mm
